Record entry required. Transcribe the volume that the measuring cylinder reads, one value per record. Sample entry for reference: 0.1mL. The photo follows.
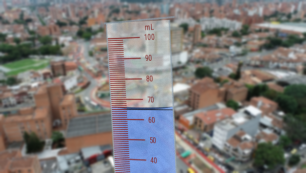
65mL
